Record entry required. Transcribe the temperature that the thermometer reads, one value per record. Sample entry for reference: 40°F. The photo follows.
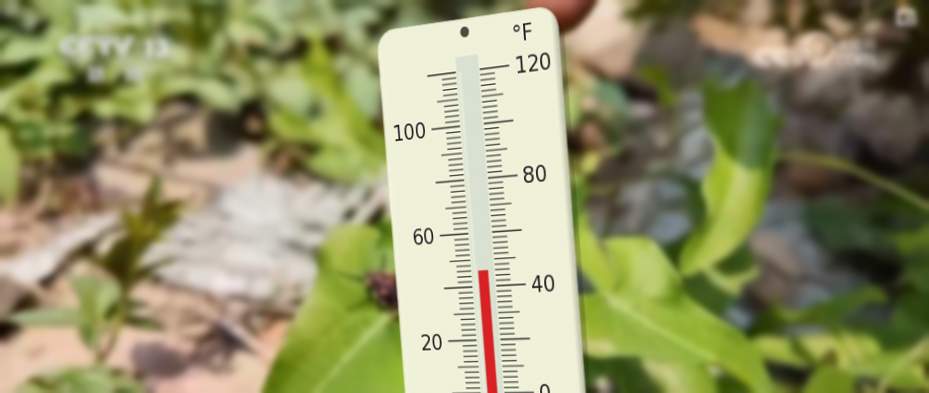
46°F
